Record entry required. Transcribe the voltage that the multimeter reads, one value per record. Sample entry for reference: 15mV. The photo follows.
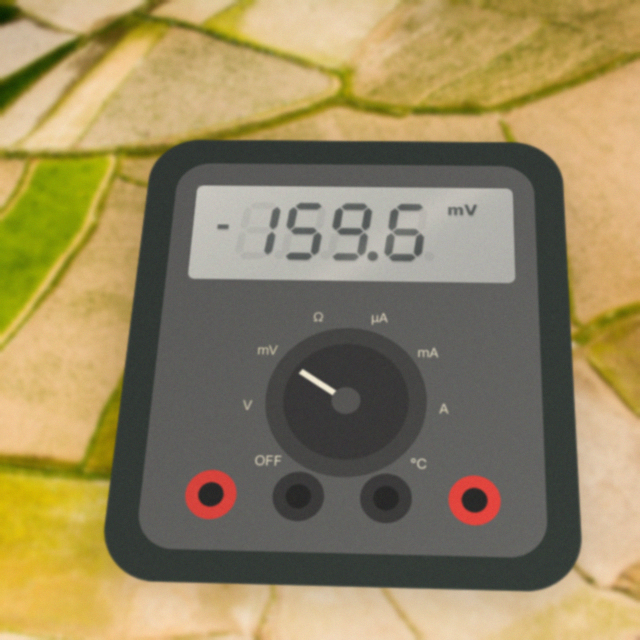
-159.6mV
